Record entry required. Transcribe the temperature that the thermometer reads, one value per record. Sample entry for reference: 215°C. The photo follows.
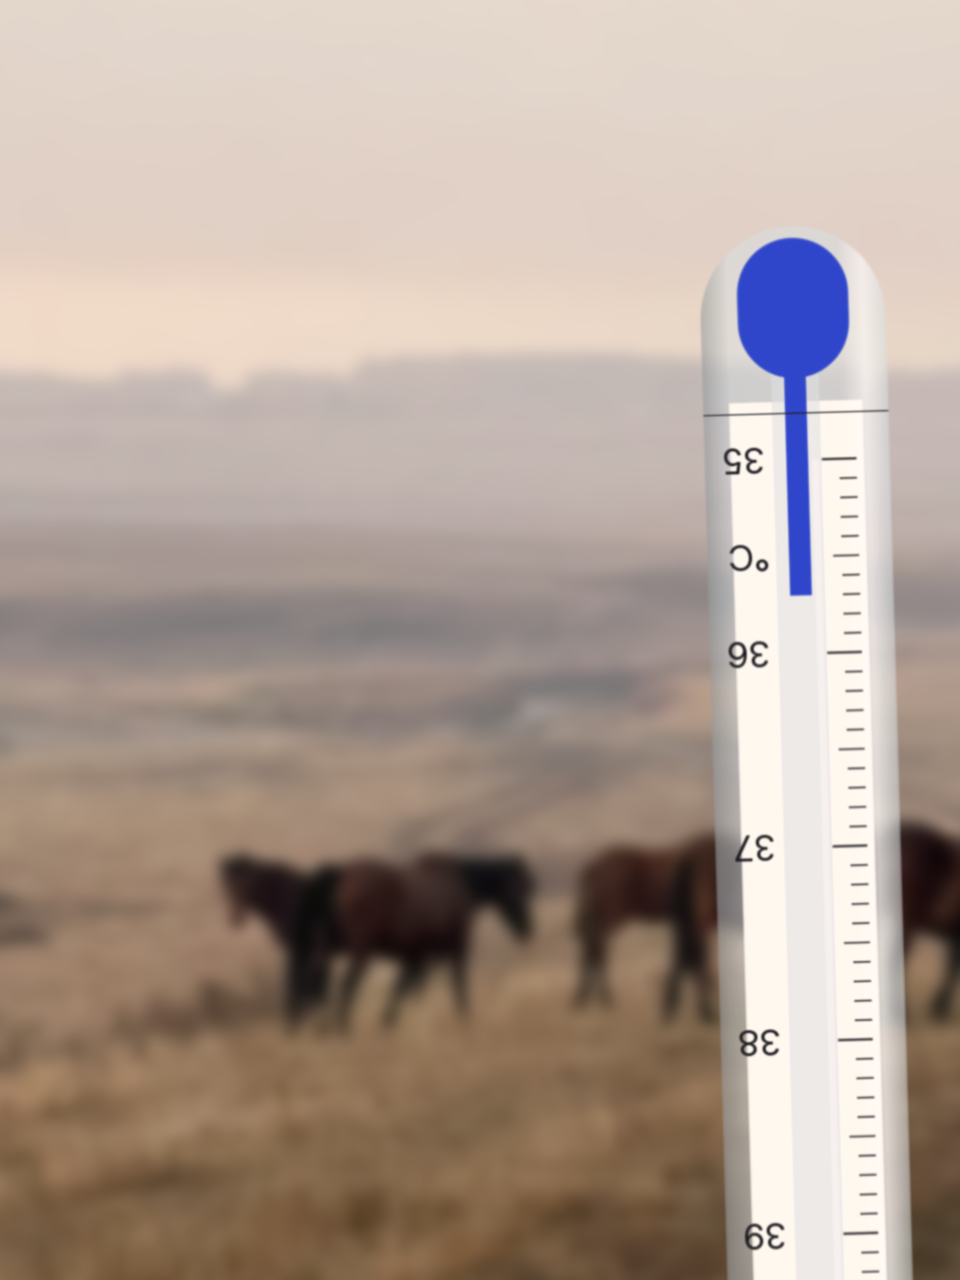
35.7°C
